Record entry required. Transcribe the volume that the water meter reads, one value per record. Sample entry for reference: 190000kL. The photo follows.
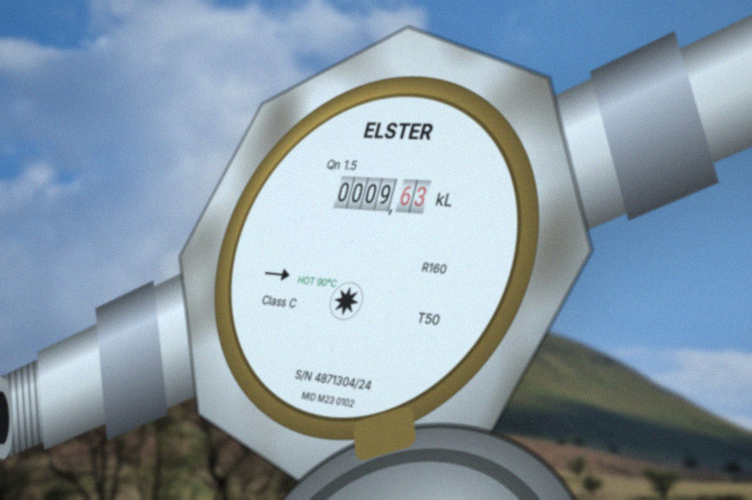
9.63kL
